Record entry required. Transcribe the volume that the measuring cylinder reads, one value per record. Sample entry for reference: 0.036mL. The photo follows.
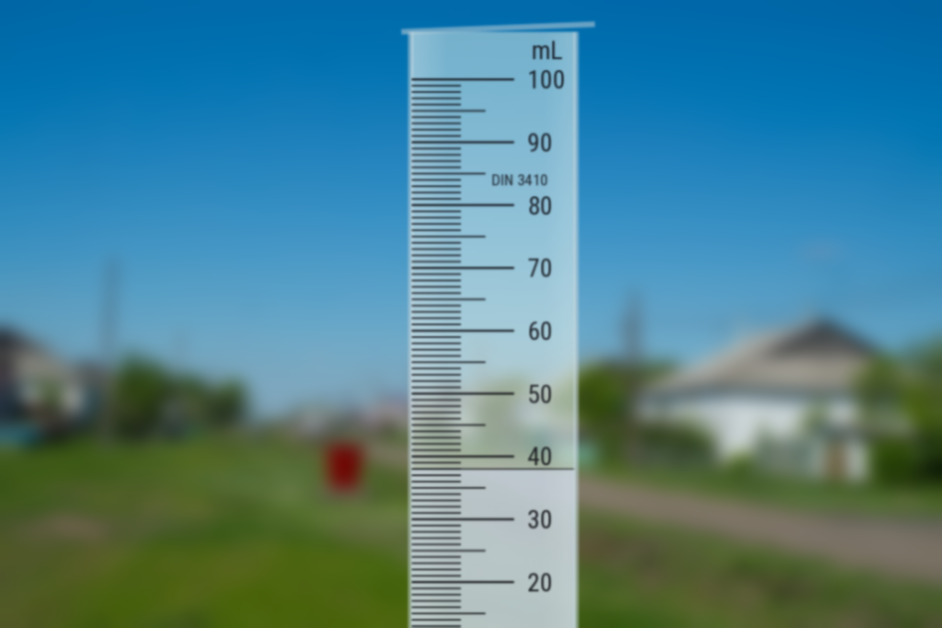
38mL
